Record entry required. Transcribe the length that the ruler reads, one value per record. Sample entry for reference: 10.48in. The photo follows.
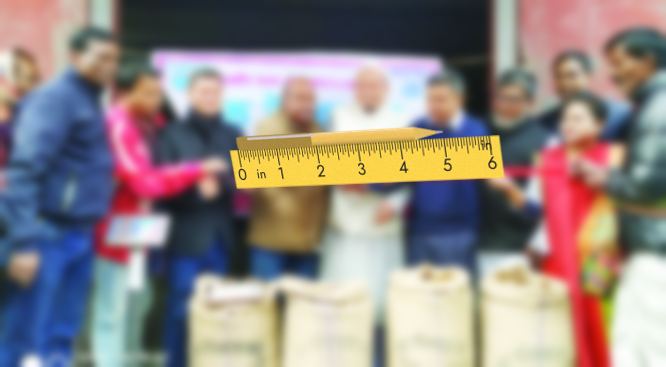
5in
